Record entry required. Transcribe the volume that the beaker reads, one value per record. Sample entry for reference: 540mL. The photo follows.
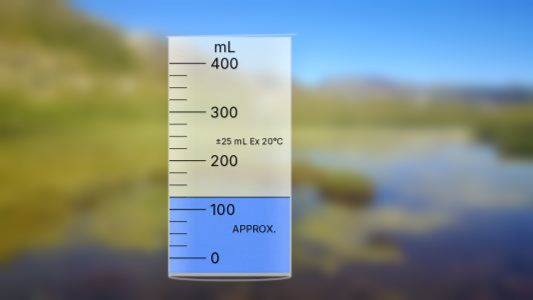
125mL
